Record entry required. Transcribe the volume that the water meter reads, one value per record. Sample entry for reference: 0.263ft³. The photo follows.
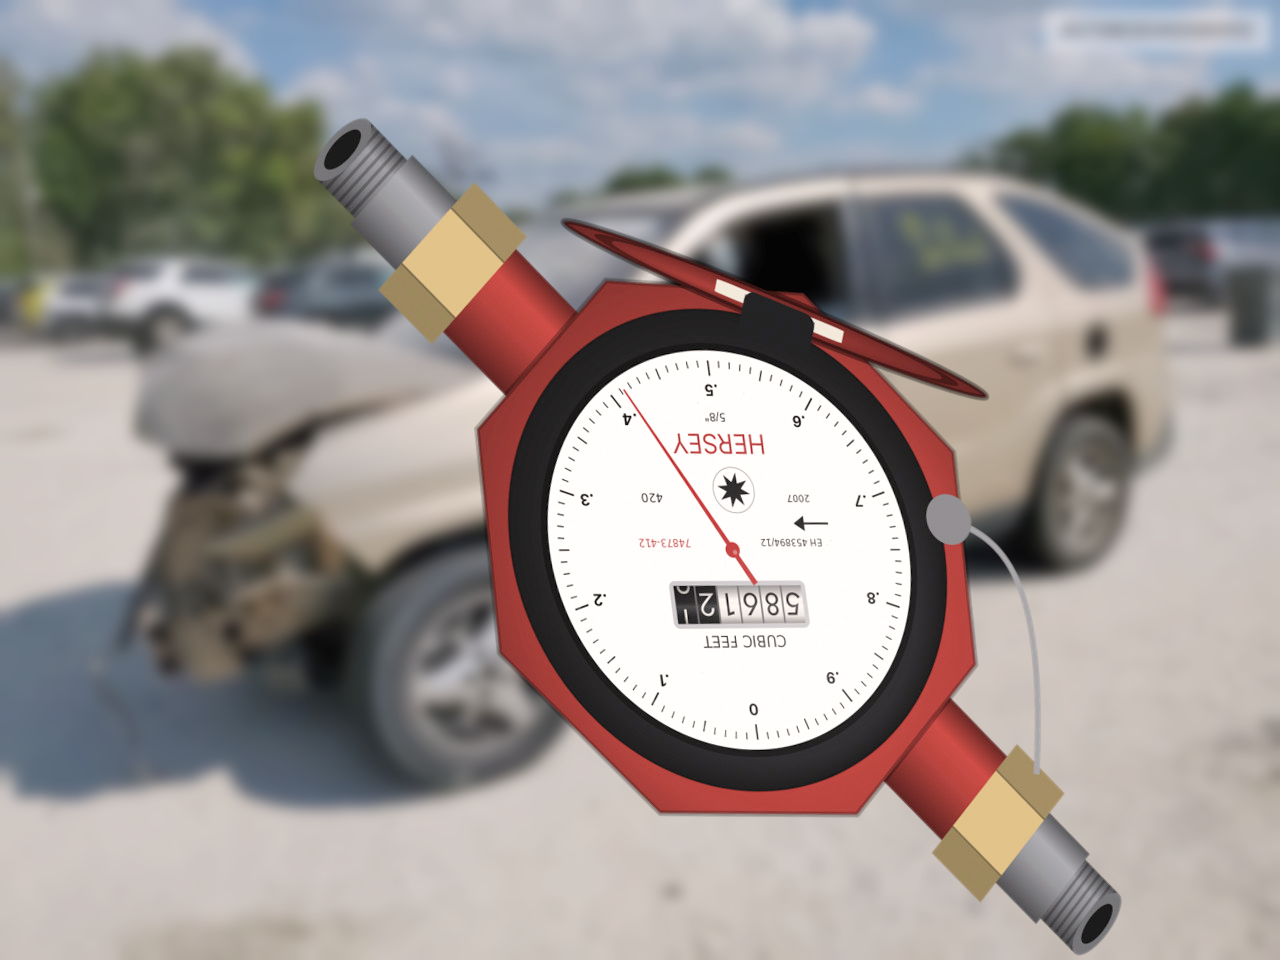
586121.41ft³
